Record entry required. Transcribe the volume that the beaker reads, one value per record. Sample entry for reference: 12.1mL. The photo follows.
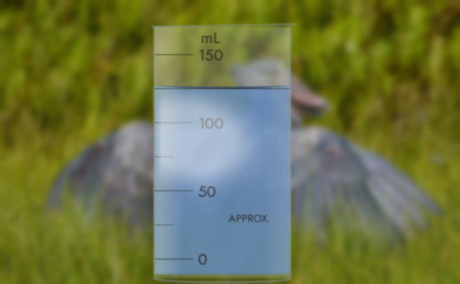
125mL
